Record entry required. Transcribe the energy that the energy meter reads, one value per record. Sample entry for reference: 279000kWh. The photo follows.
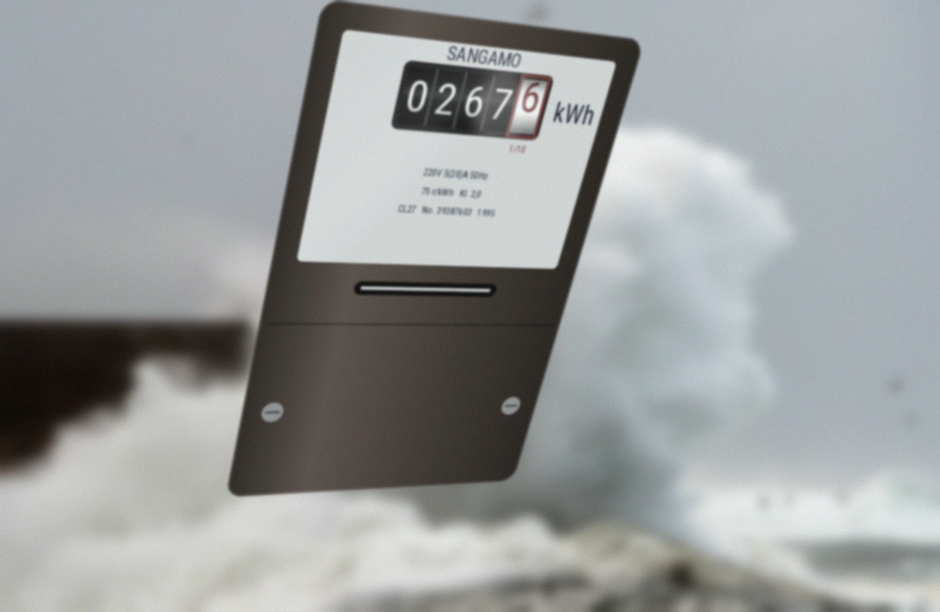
267.6kWh
